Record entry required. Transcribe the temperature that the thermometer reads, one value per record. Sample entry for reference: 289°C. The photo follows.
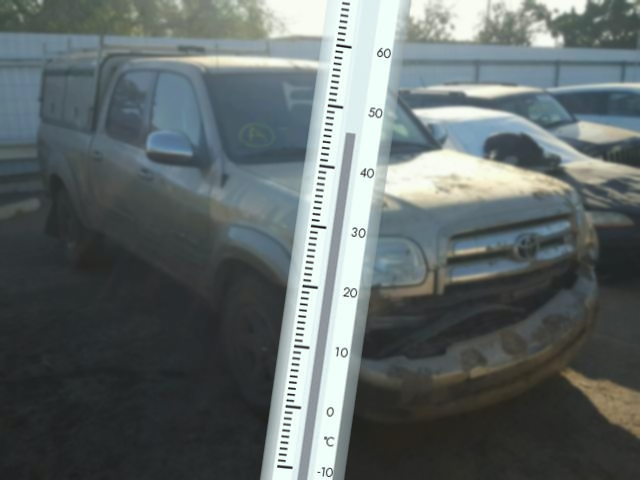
46°C
